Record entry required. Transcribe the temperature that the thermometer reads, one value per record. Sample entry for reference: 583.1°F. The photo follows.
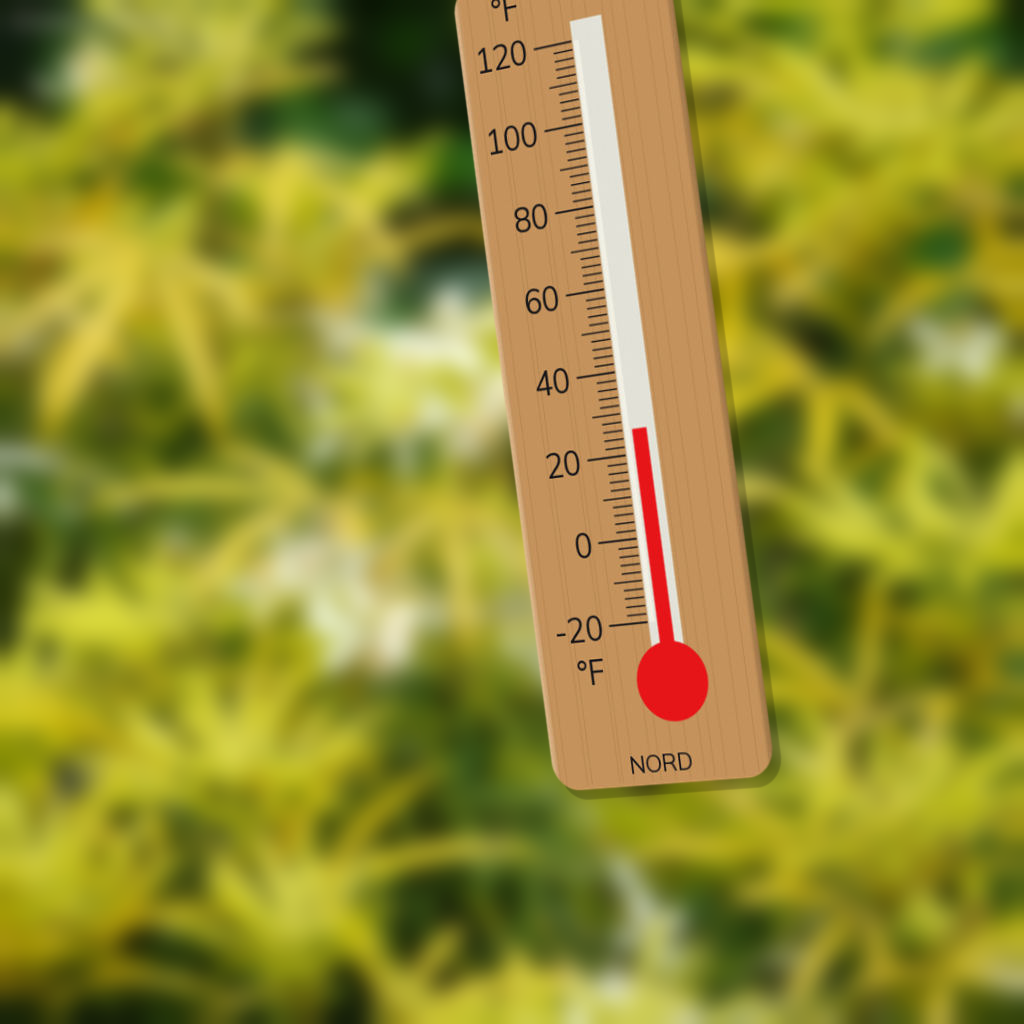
26°F
